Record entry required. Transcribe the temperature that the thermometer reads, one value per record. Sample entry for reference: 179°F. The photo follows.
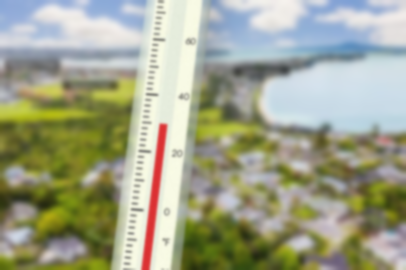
30°F
